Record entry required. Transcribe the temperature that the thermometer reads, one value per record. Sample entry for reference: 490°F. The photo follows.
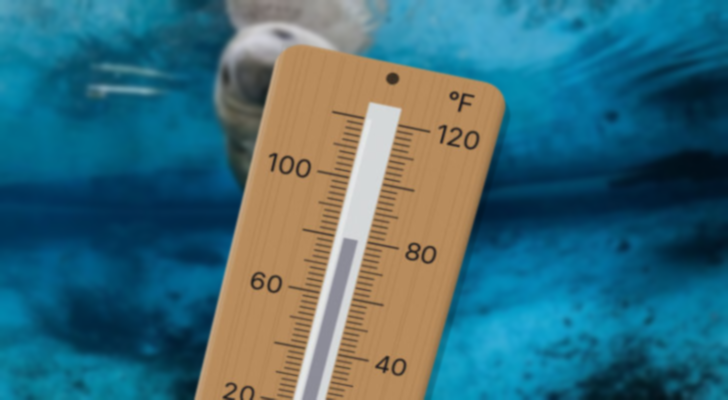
80°F
